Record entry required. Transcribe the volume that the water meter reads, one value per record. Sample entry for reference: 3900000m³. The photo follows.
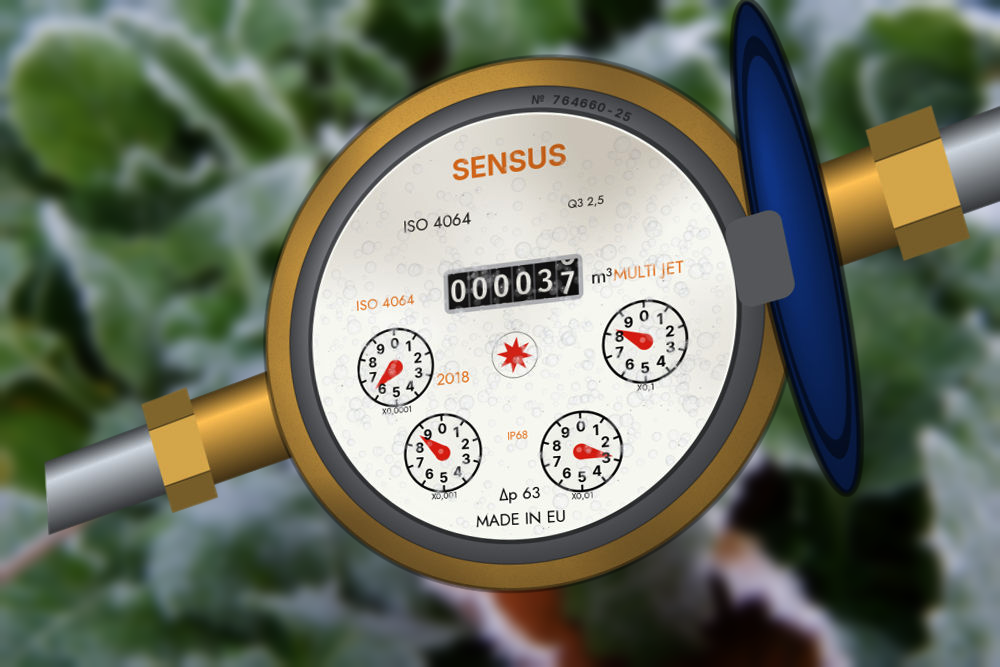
36.8286m³
